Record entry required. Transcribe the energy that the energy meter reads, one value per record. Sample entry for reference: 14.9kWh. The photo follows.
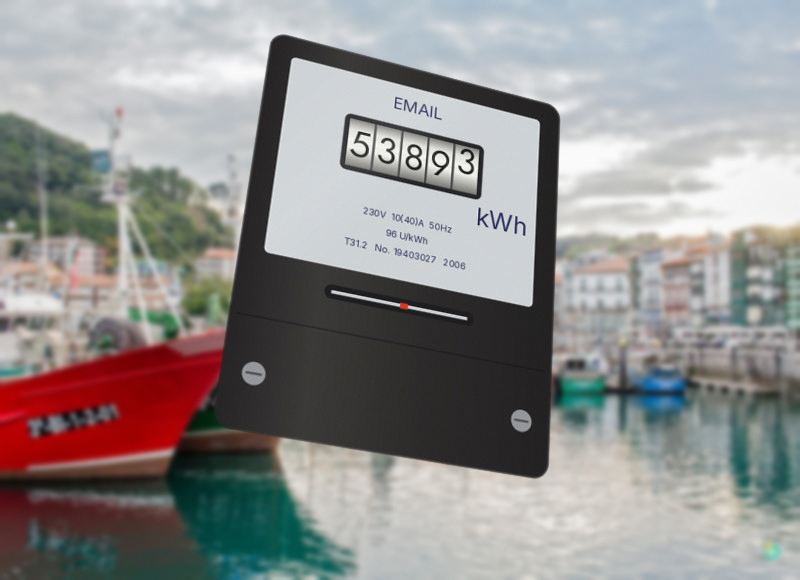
53893kWh
